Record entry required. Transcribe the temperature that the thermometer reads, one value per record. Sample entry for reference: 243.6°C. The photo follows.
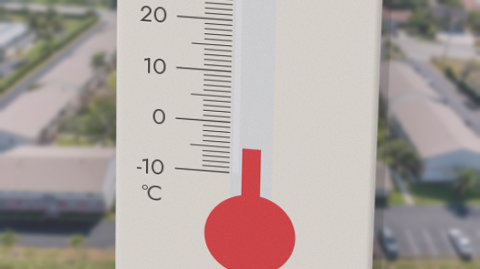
-5°C
